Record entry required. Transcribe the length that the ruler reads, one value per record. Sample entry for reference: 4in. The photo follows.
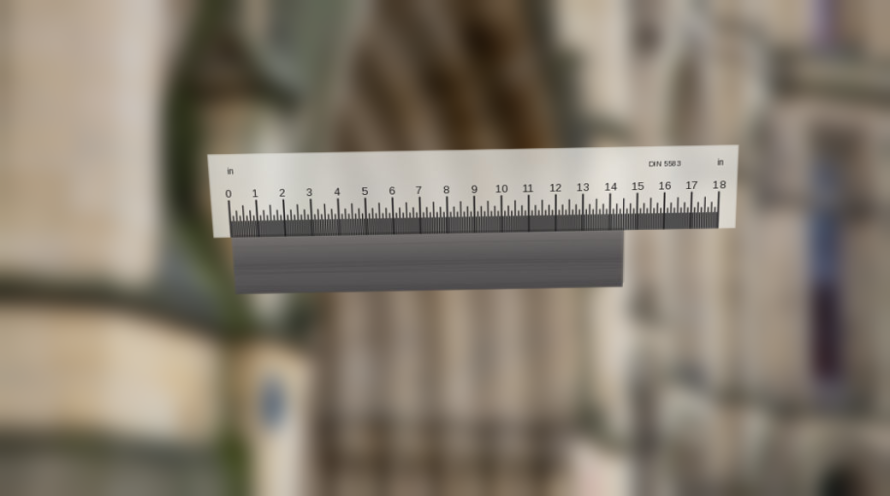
14.5in
